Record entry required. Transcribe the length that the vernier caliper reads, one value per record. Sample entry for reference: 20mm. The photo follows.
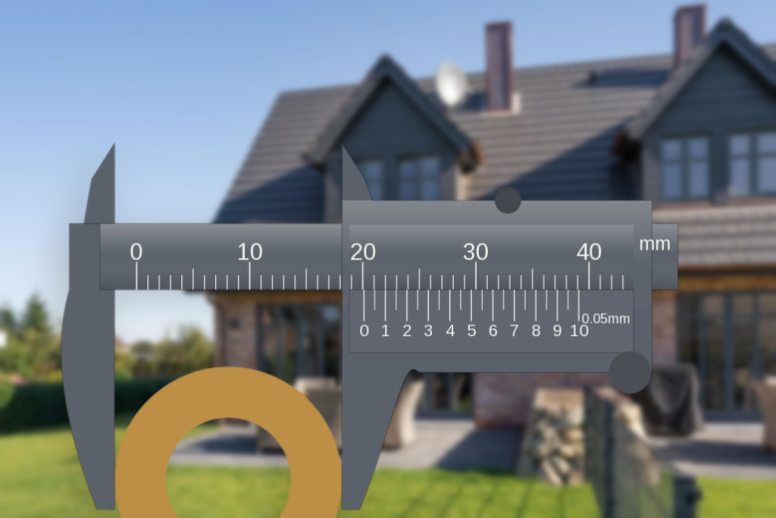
20.1mm
